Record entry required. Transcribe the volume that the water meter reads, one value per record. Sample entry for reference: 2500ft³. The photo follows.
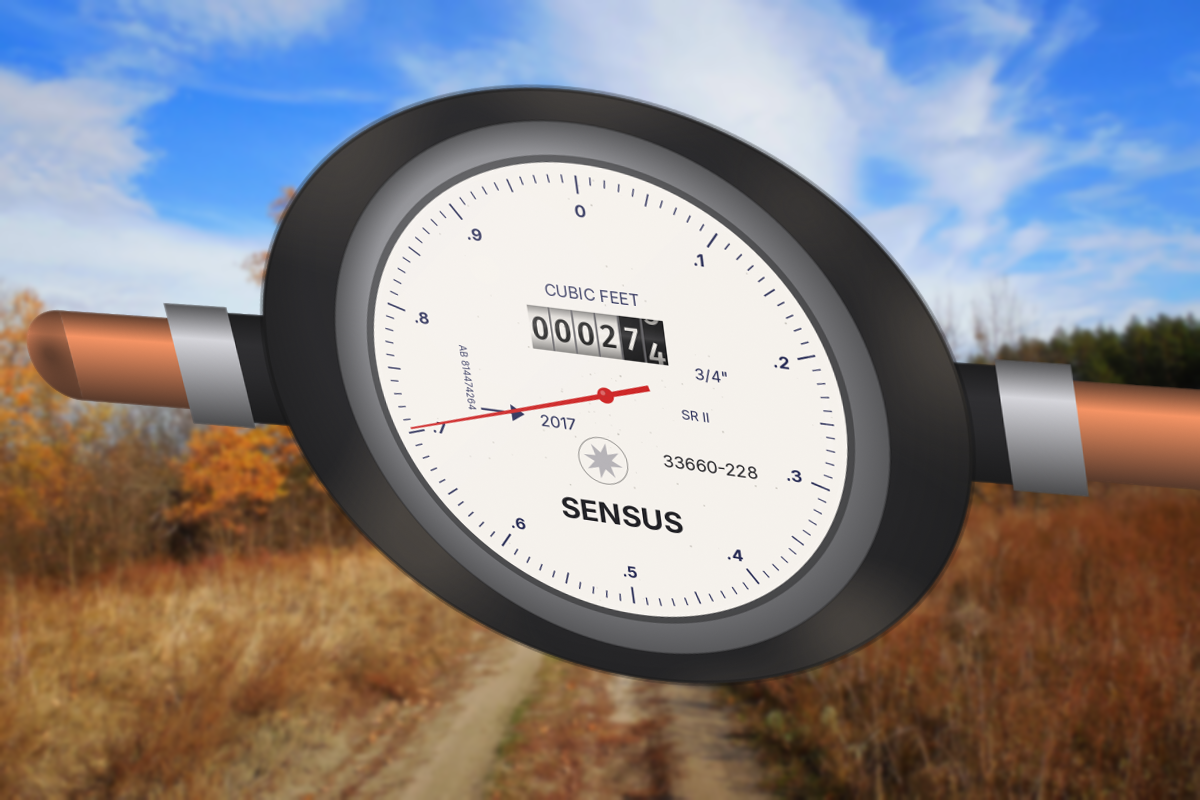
273.70ft³
